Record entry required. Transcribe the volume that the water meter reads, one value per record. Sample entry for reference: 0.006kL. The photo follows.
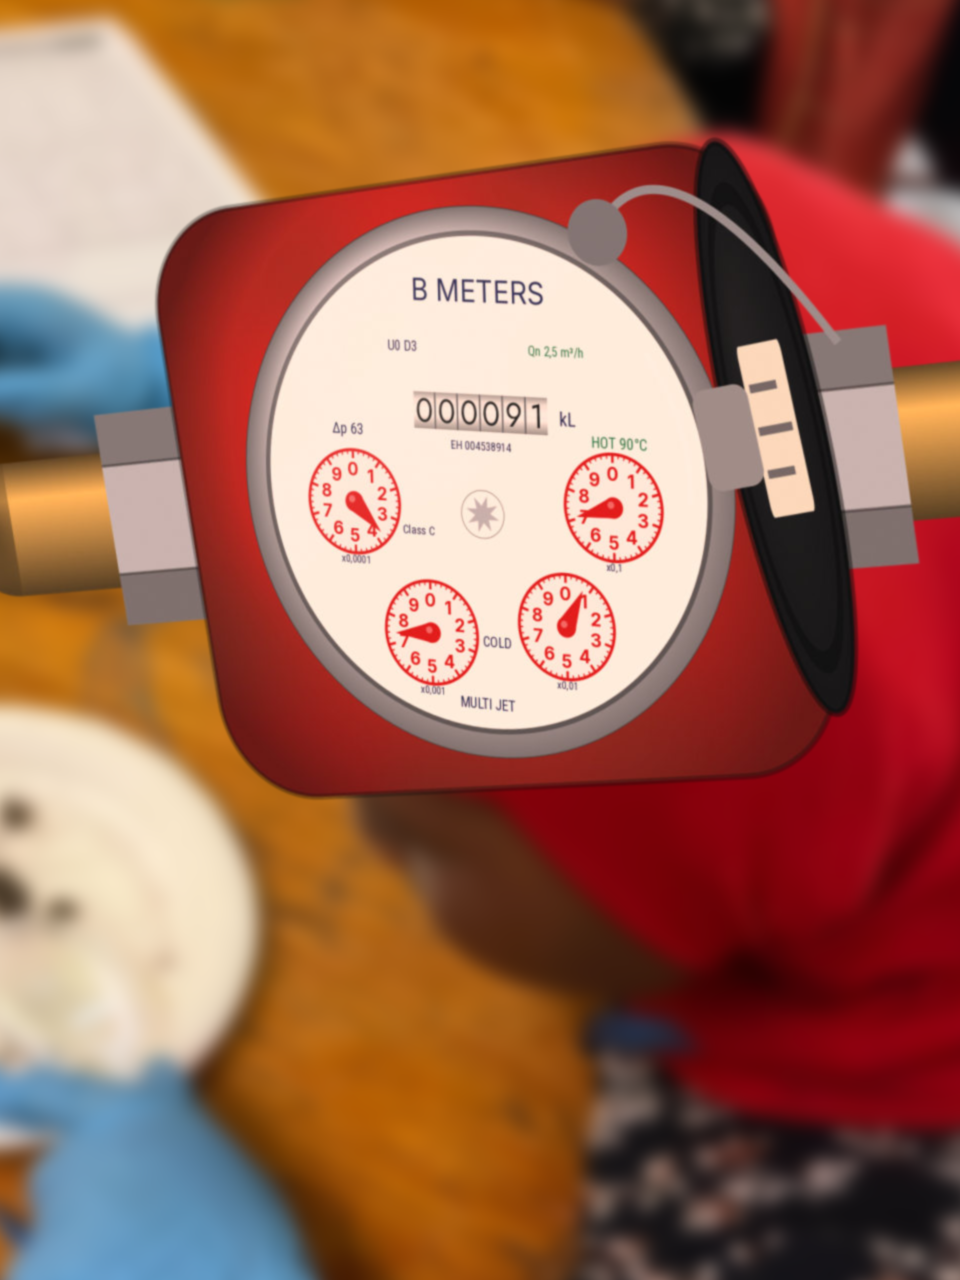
91.7073kL
